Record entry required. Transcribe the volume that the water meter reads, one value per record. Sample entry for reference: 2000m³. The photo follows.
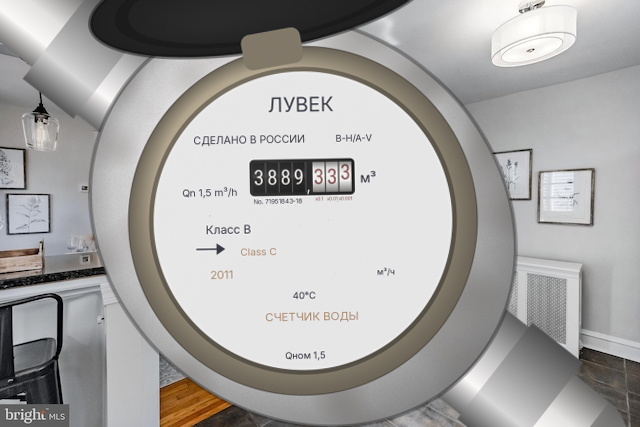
3889.333m³
